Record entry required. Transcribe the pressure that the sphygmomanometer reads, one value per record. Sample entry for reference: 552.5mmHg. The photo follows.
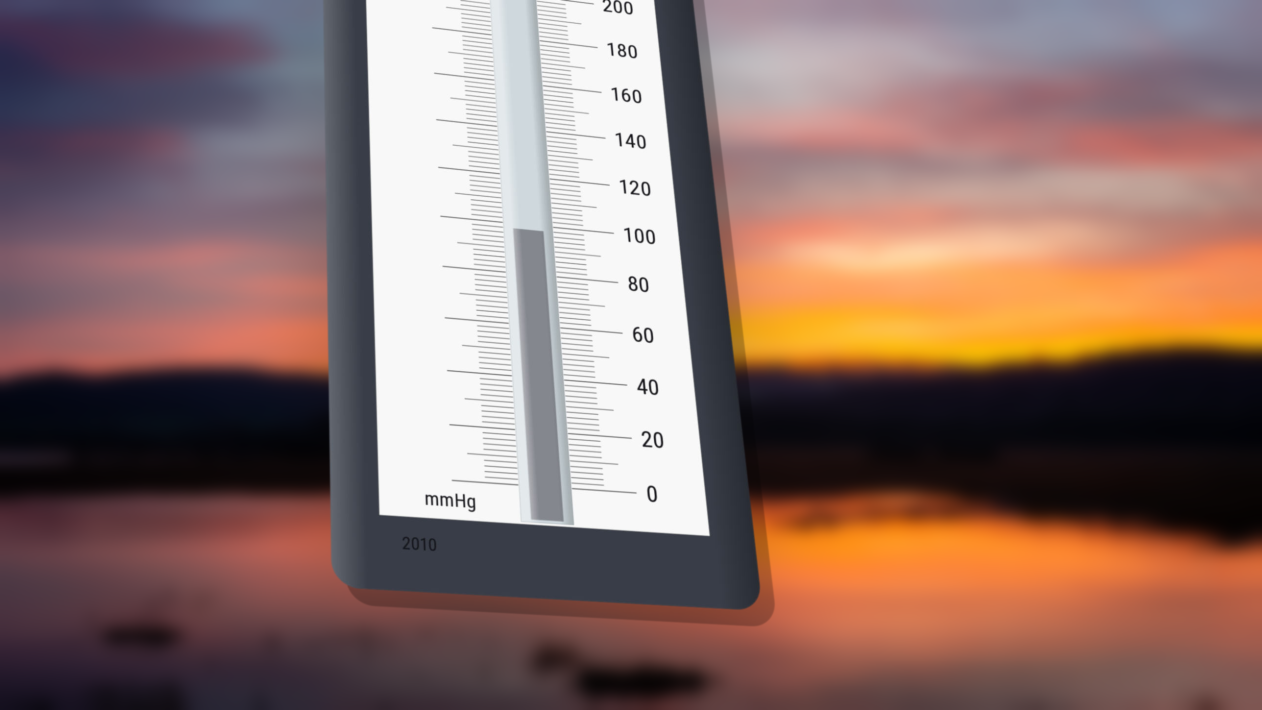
98mmHg
